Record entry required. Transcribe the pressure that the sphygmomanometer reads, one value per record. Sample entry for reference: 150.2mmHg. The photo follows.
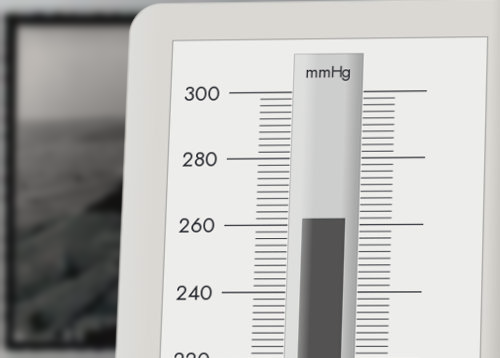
262mmHg
